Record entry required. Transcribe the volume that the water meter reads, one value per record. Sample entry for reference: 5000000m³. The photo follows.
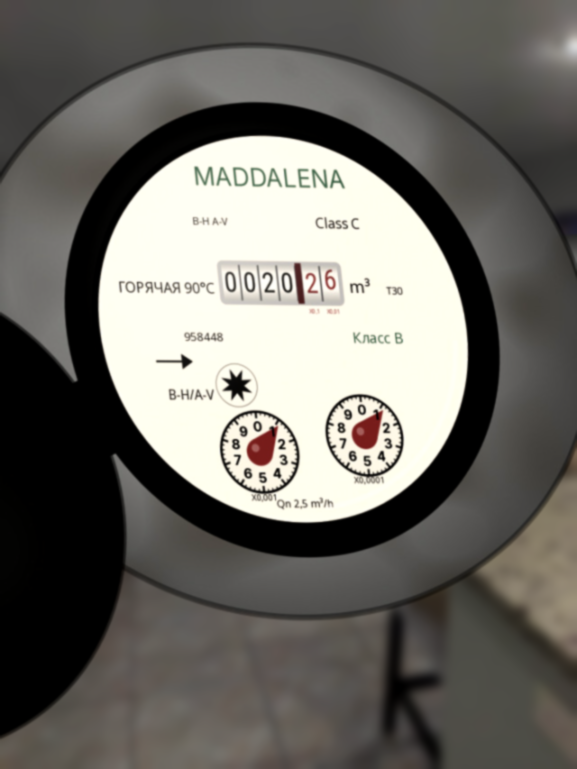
20.2611m³
